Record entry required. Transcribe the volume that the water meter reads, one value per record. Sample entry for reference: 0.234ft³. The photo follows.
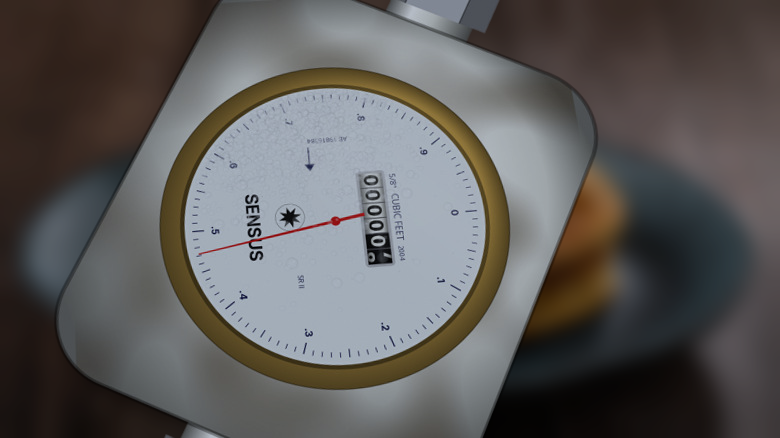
7.47ft³
